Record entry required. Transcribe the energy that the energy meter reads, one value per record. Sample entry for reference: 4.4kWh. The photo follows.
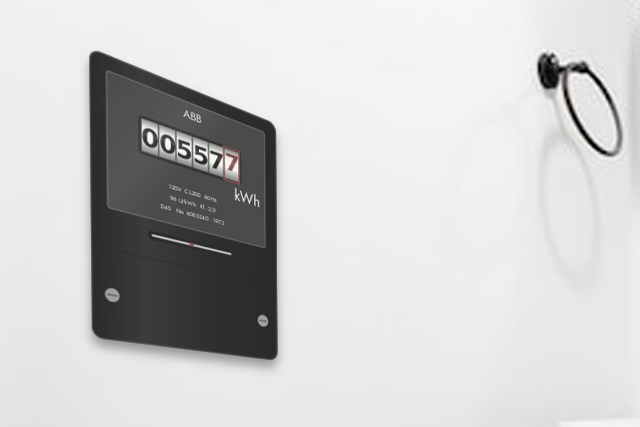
557.7kWh
